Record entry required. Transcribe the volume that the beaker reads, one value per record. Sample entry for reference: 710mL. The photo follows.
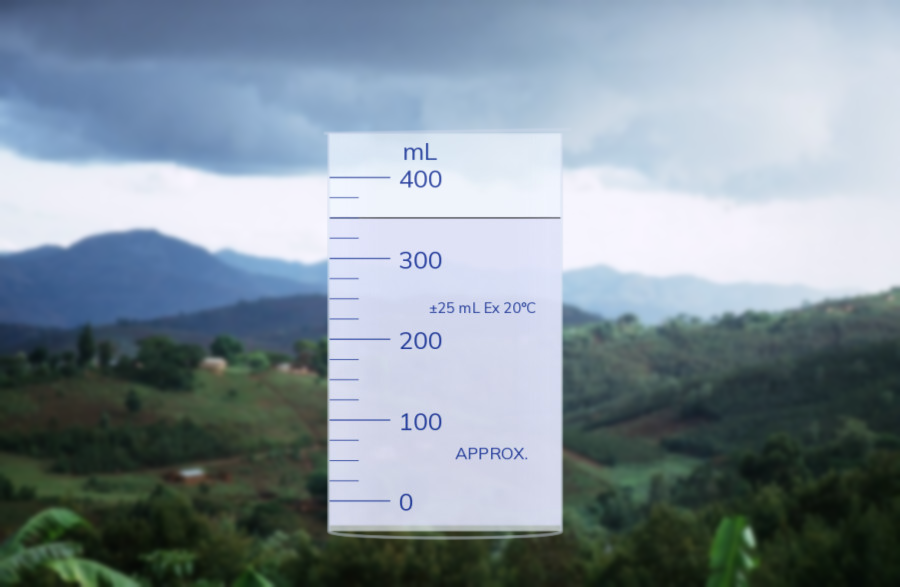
350mL
